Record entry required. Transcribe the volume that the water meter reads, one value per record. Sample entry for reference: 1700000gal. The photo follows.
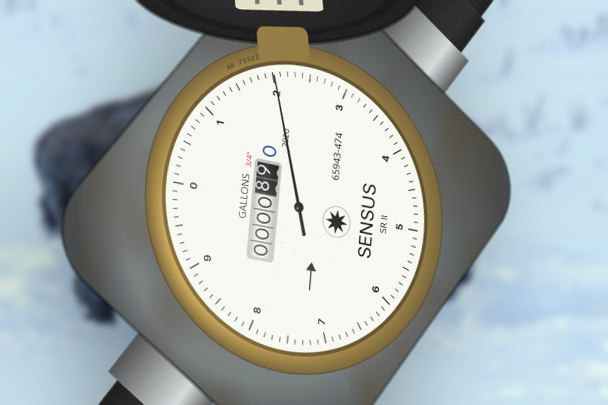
892.0gal
